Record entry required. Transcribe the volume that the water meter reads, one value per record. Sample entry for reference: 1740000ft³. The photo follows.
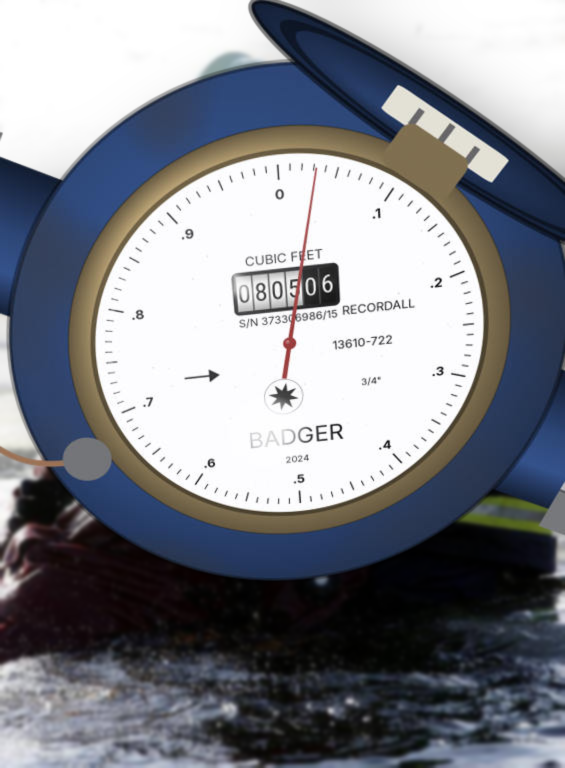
80506.03ft³
